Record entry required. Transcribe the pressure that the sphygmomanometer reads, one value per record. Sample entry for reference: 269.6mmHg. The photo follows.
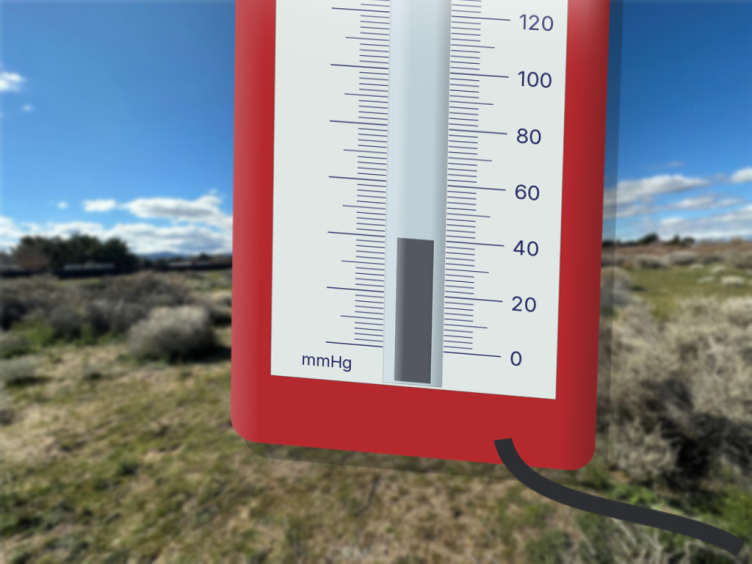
40mmHg
